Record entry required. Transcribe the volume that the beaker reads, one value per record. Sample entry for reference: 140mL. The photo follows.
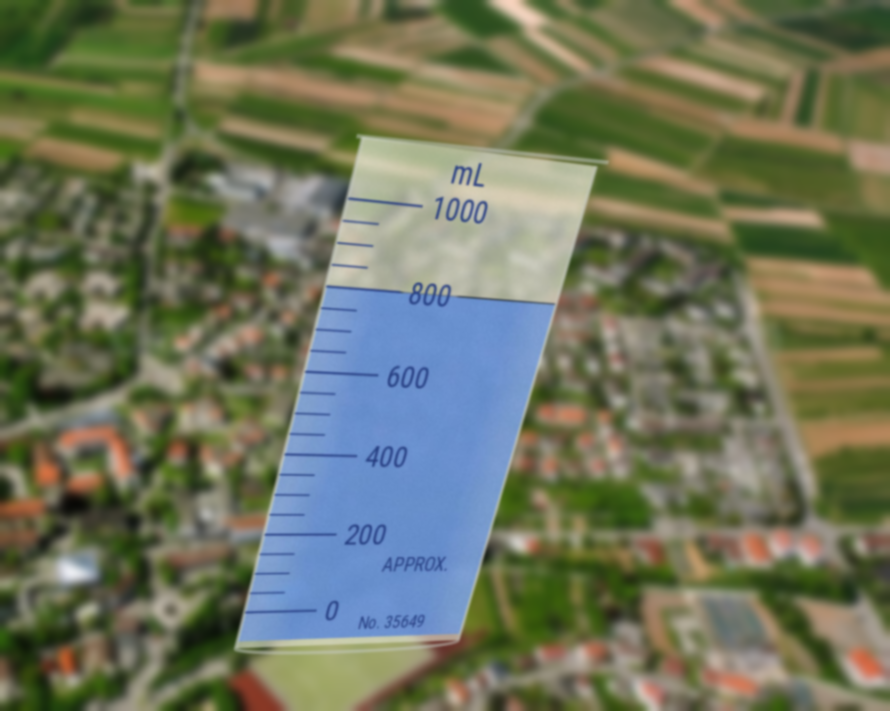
800mL
